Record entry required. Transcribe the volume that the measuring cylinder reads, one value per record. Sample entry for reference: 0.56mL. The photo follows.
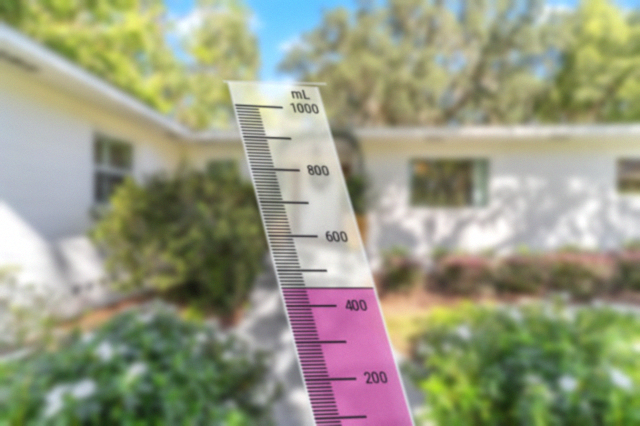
450mL
